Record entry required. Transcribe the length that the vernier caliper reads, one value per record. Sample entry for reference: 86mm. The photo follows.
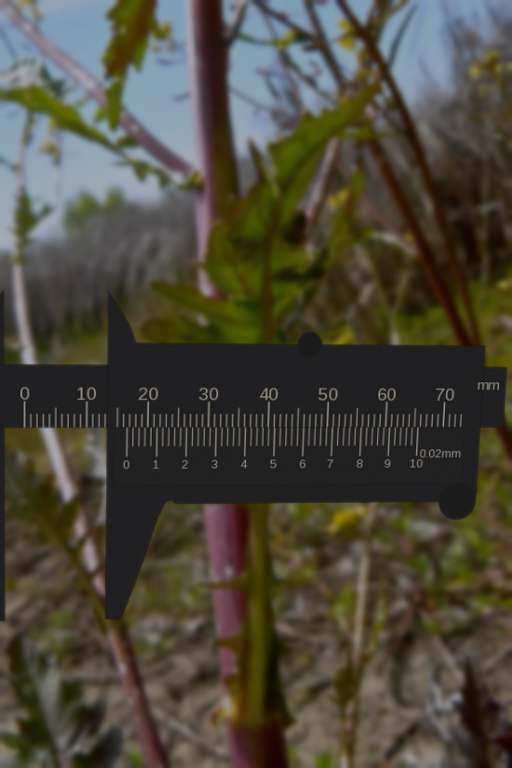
16.6mm
